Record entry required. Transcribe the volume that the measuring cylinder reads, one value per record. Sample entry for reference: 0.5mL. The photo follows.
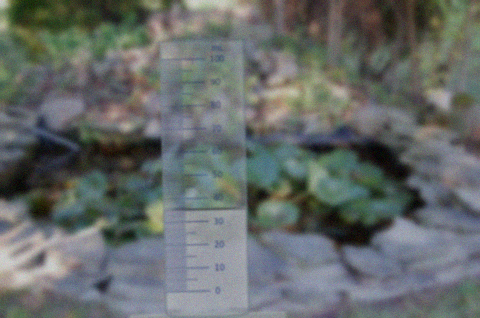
35mL
